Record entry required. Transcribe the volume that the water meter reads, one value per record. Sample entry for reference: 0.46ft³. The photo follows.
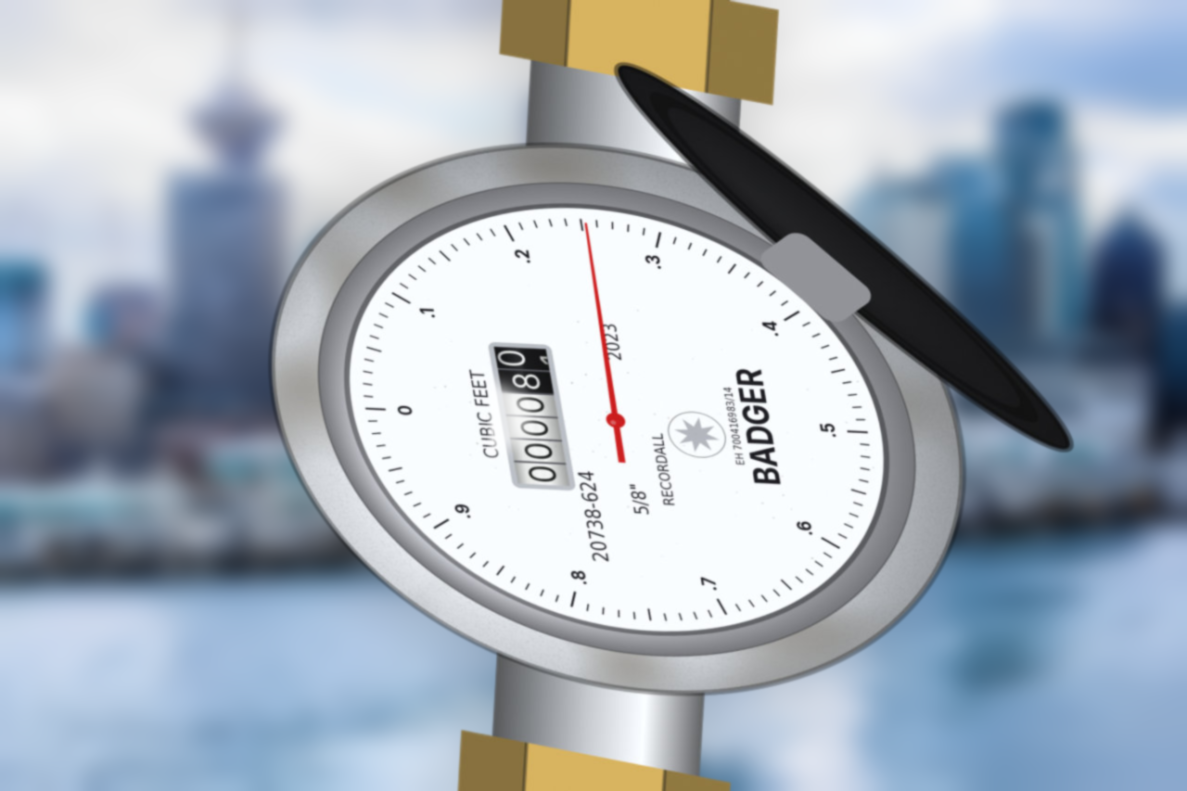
80.25ft³
